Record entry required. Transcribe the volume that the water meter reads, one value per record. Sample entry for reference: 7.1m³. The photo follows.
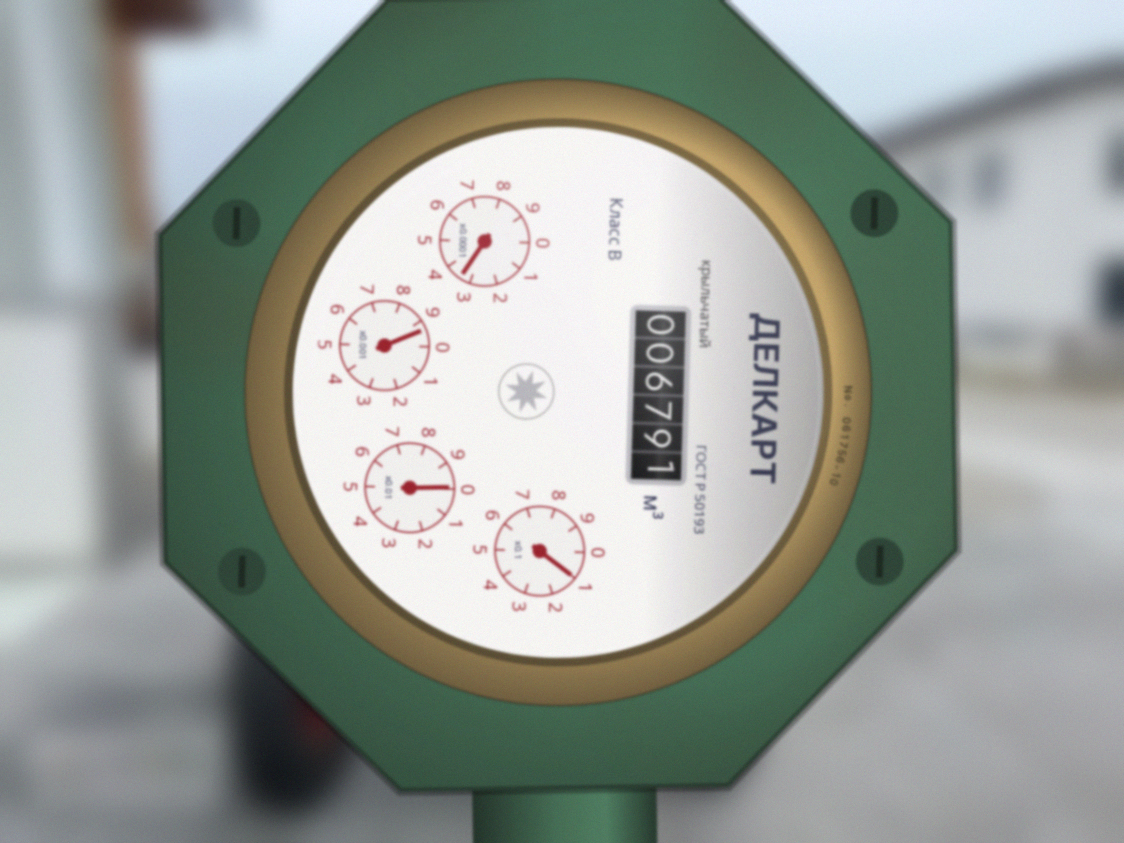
6791.0993m³
